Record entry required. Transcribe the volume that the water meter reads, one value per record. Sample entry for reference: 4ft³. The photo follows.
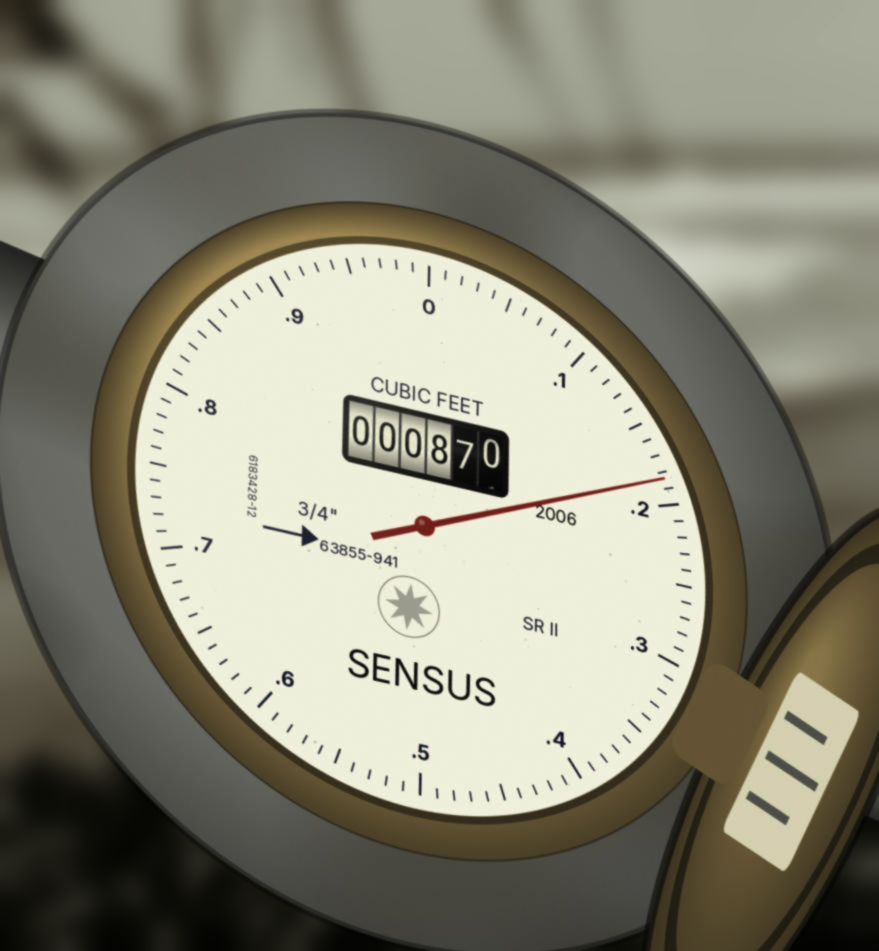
870.18ft³
